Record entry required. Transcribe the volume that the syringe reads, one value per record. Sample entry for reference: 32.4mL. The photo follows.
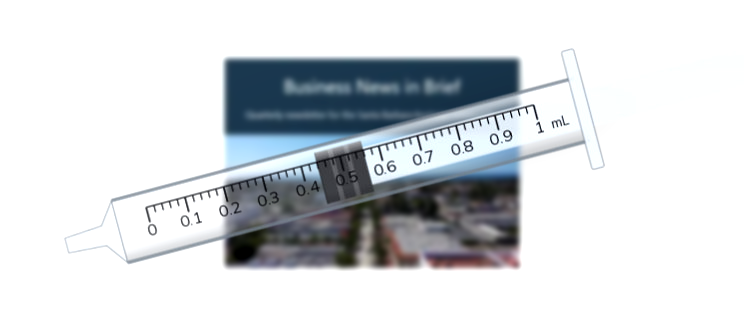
0.44mL
